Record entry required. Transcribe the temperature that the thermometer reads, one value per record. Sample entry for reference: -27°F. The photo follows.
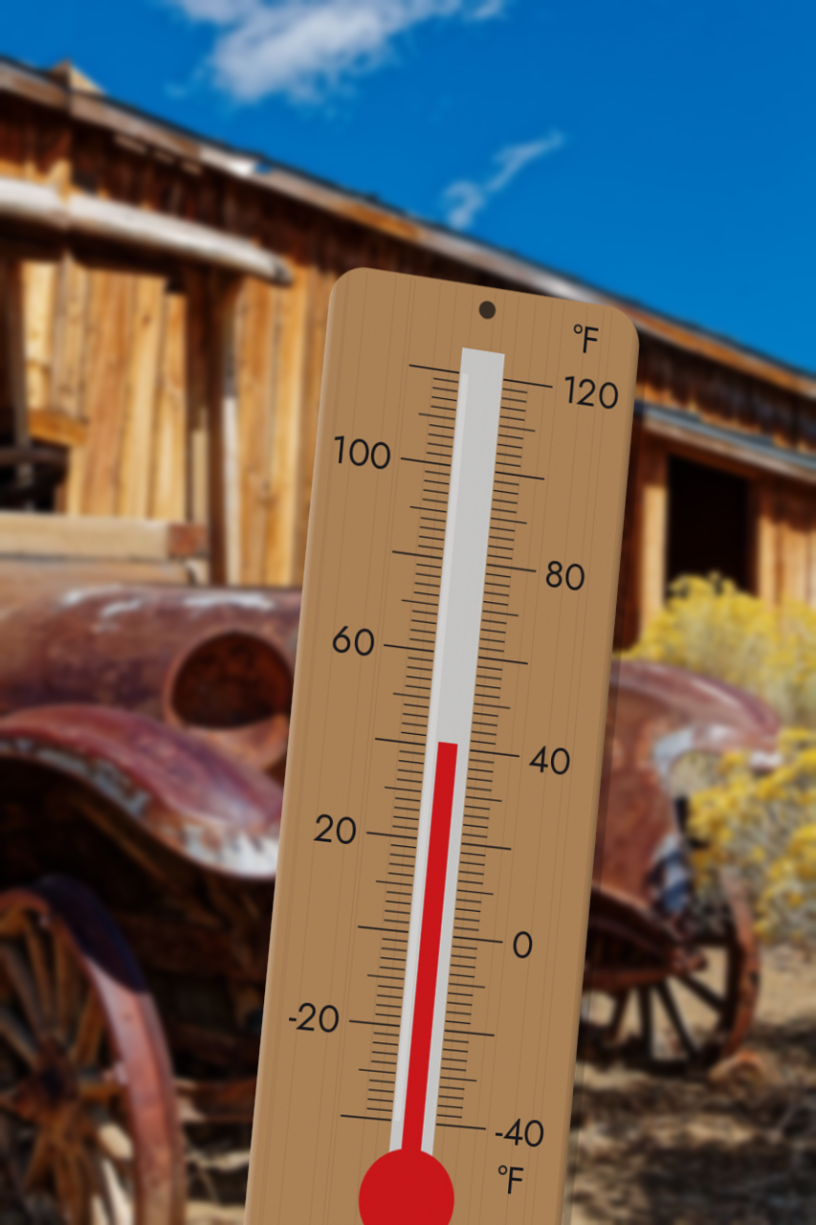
41°F
